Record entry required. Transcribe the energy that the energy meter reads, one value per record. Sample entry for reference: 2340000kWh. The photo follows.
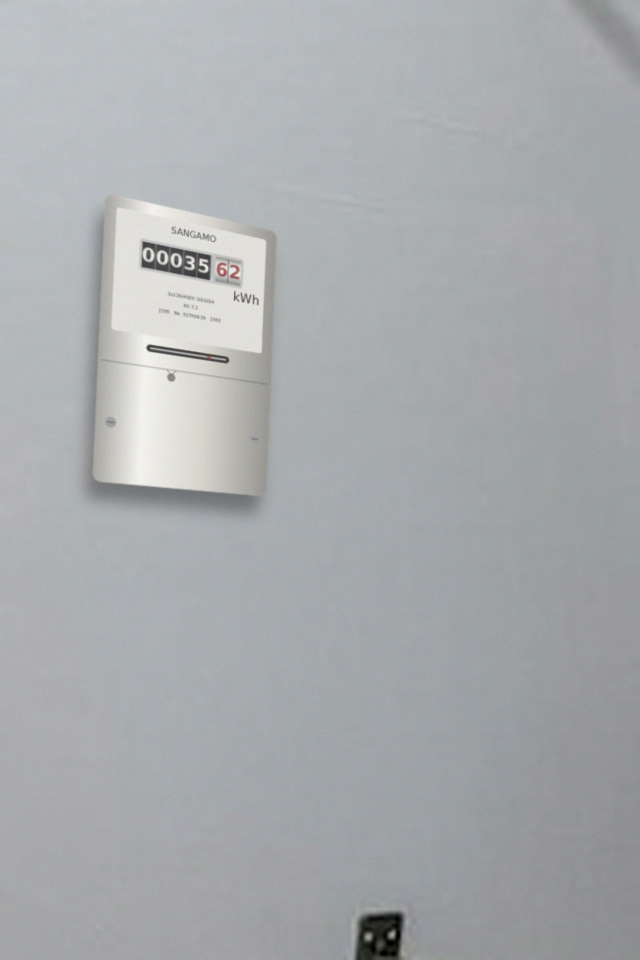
35.62kWh
